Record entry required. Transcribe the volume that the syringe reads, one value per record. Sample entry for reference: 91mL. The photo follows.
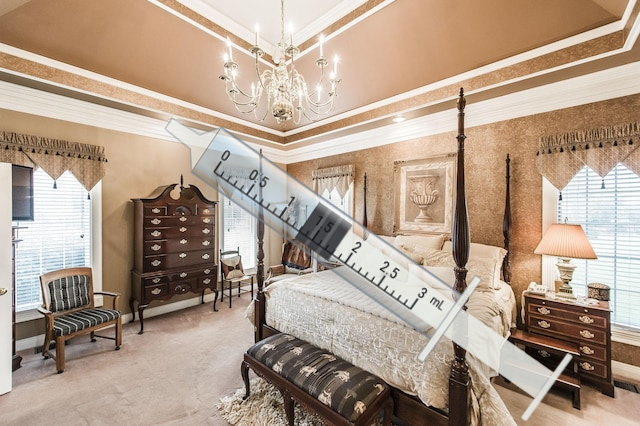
1.3mL
